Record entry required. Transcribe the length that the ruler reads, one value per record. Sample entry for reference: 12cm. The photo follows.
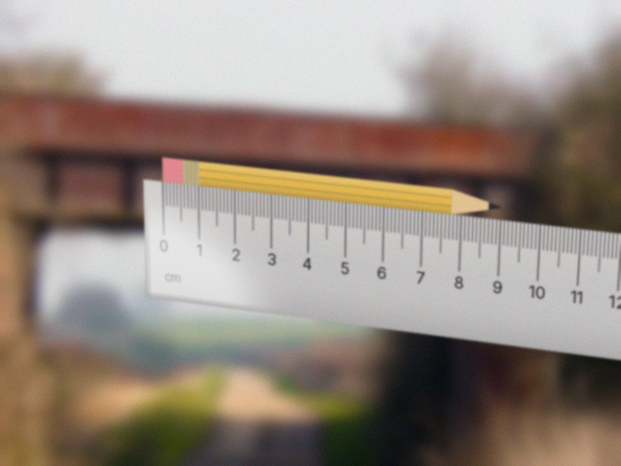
9cm
